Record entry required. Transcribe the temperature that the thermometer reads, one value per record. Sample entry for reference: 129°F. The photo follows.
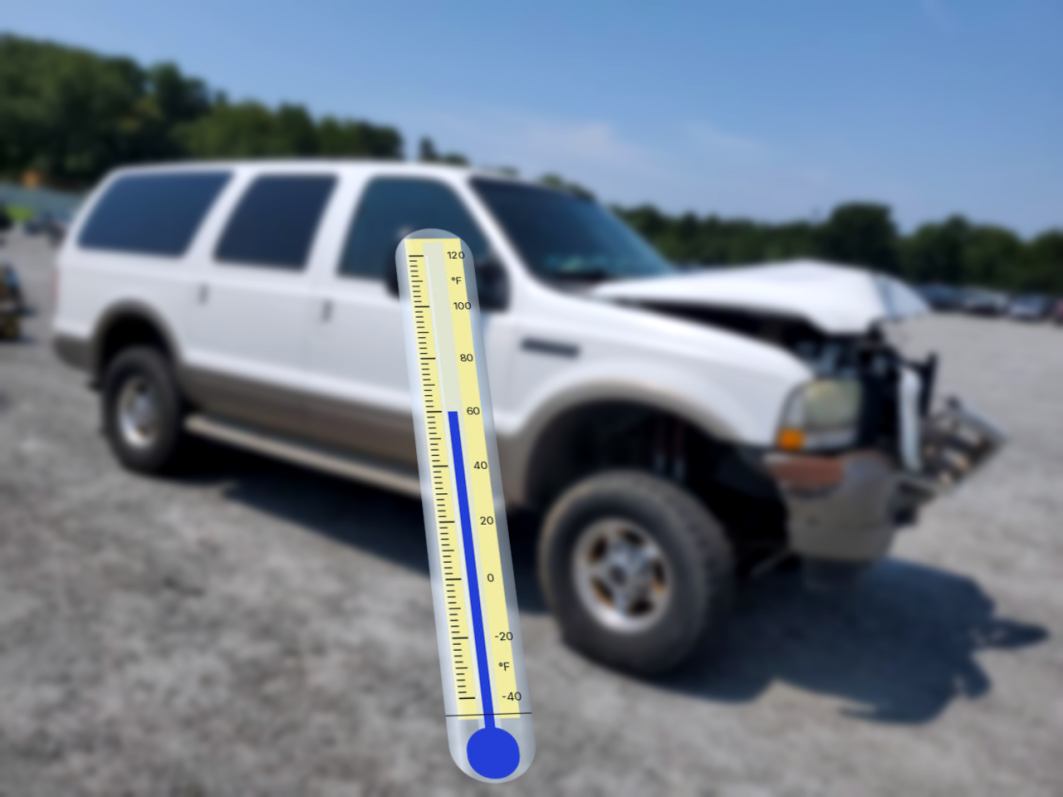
60°F
